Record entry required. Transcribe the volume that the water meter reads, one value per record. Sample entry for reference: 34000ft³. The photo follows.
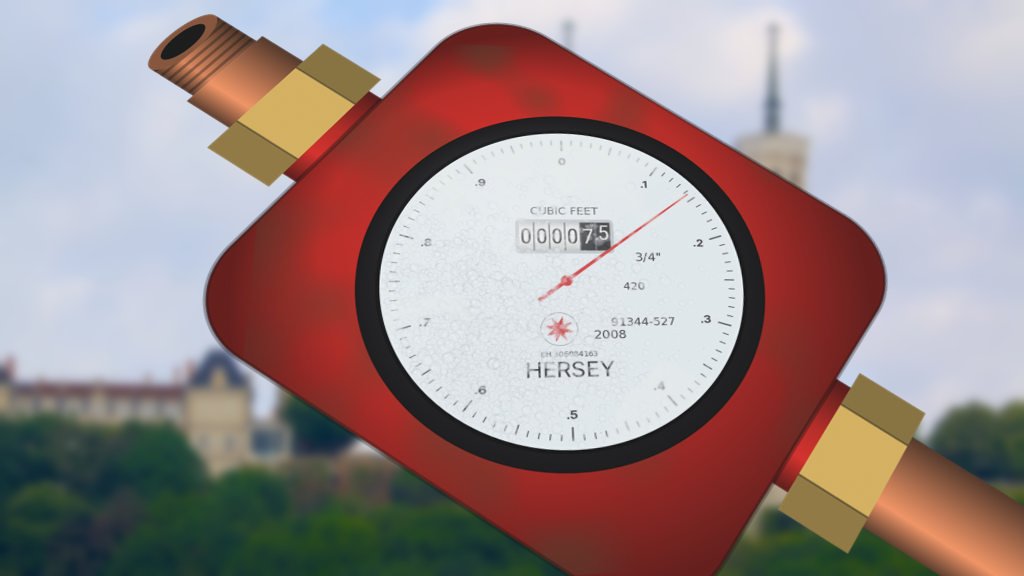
75.14ft³
